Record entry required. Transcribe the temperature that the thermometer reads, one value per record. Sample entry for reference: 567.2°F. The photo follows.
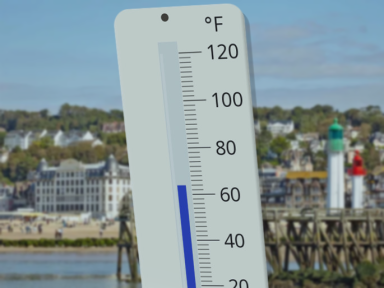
64°F
